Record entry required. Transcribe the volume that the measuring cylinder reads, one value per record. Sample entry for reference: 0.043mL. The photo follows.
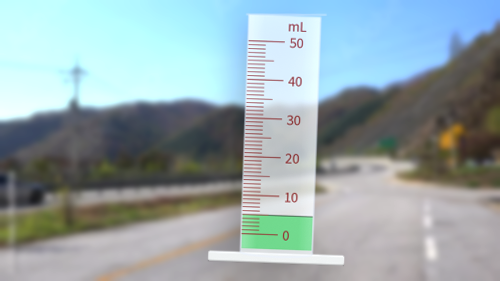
5mL
